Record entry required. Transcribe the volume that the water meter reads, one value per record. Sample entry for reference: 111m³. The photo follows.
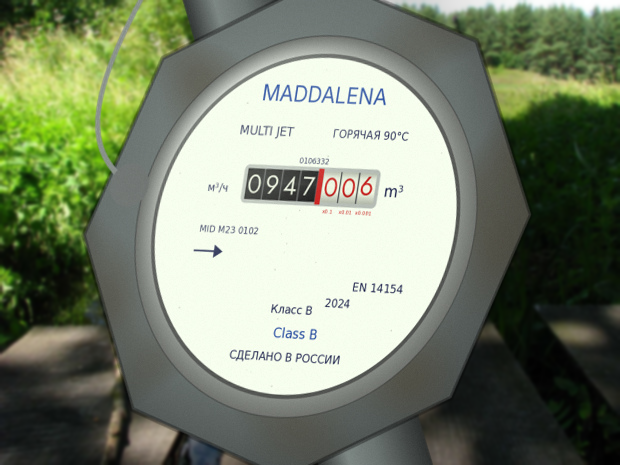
947.006m³
